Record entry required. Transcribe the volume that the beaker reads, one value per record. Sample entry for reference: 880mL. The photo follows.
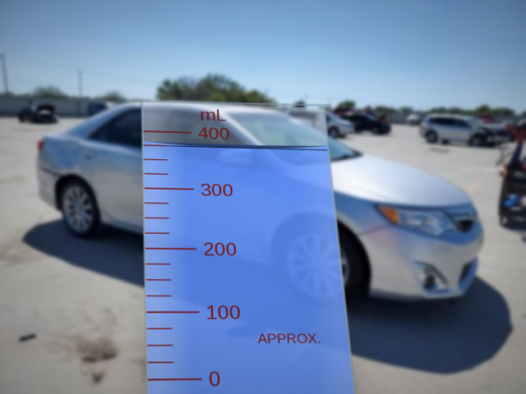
375mL
